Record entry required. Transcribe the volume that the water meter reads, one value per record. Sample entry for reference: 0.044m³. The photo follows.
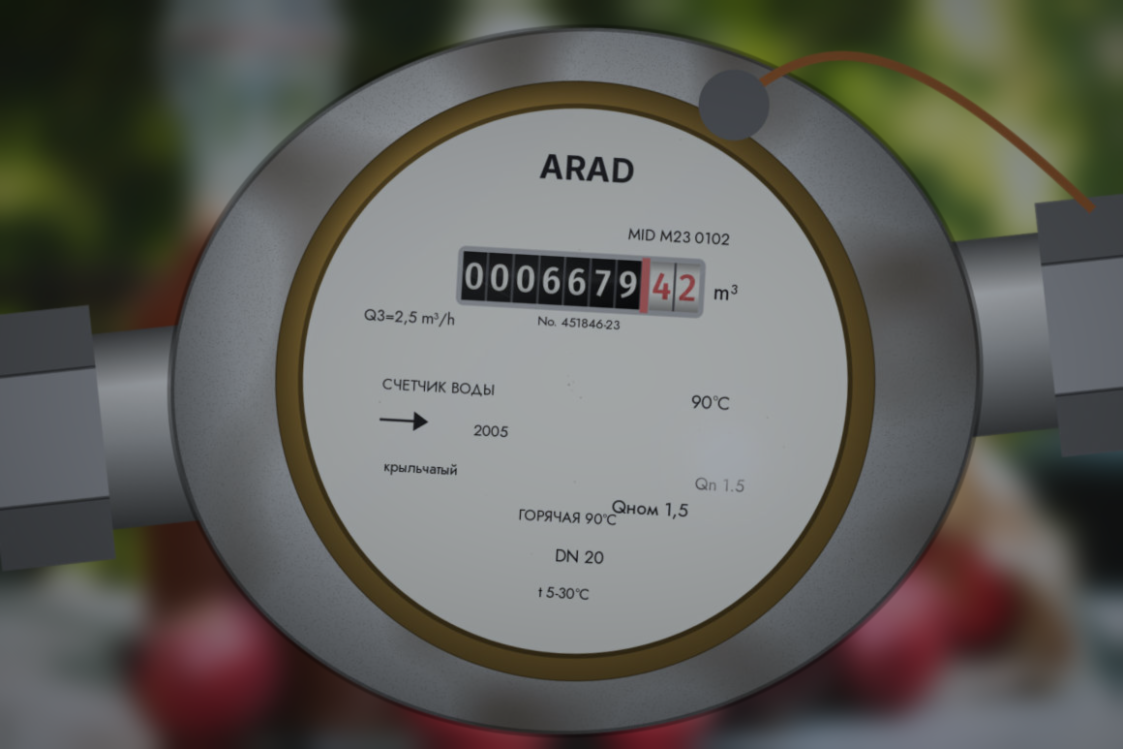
6679.42m³
